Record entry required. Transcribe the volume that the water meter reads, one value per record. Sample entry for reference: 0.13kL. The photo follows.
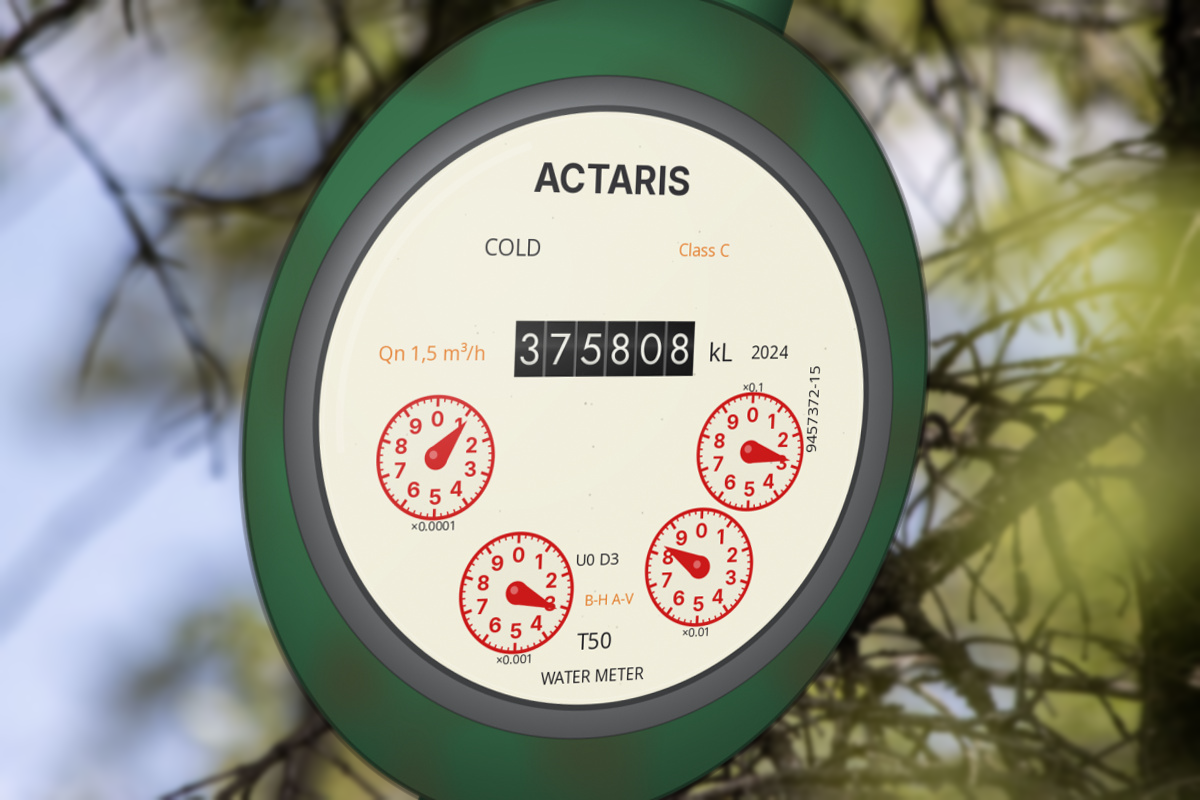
375808.2831kL
